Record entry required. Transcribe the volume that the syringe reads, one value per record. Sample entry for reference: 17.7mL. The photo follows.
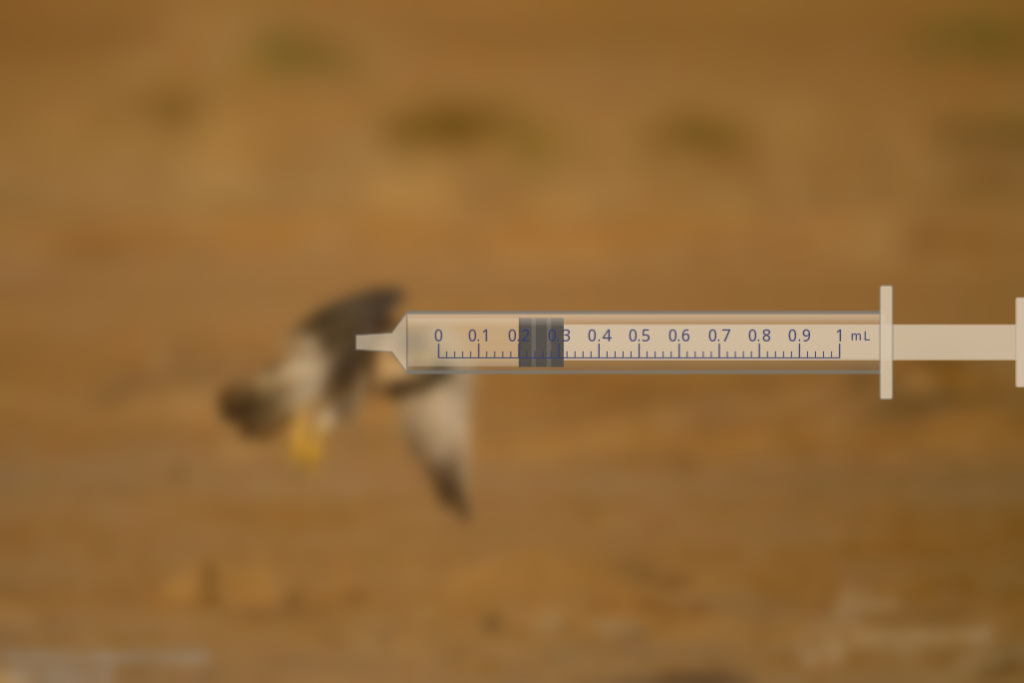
0.2mL
